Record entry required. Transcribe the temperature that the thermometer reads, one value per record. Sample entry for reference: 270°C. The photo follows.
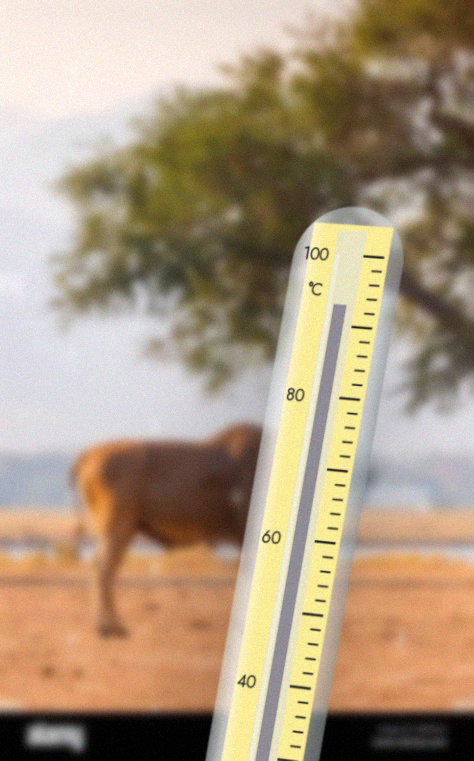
93°C
